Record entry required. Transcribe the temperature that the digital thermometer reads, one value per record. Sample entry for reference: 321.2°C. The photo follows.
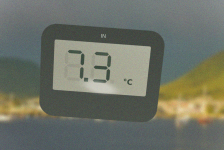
7.3°C
